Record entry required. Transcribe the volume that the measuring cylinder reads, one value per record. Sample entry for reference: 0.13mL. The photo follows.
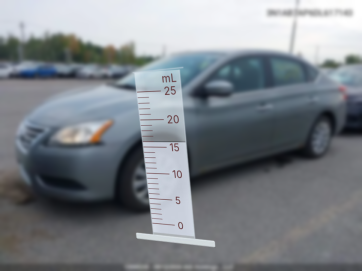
16mL
